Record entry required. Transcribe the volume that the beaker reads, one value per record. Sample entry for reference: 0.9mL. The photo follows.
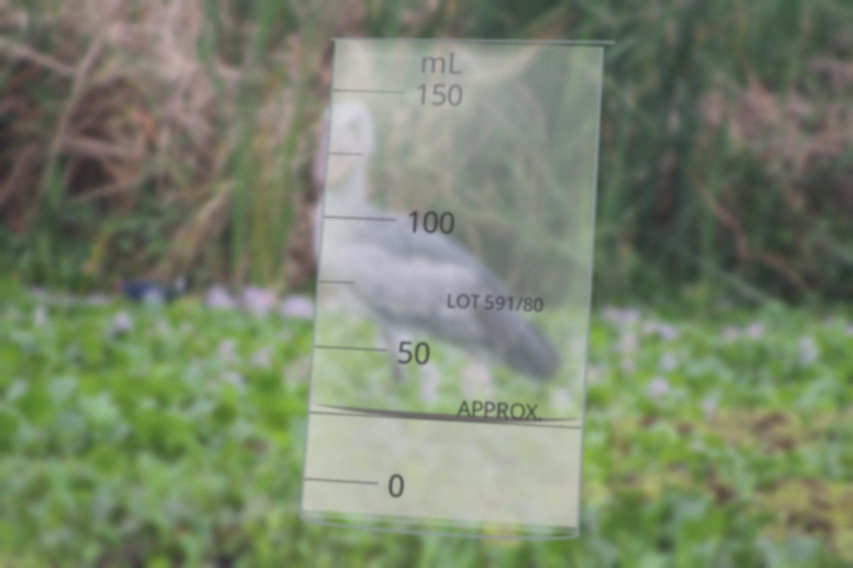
25mL
